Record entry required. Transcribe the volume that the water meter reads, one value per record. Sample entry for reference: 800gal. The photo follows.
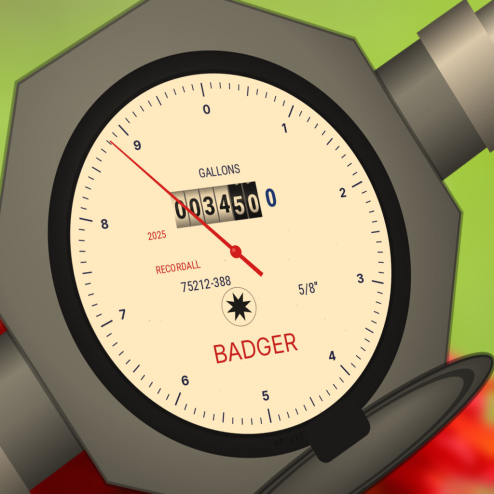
34498.8gal
